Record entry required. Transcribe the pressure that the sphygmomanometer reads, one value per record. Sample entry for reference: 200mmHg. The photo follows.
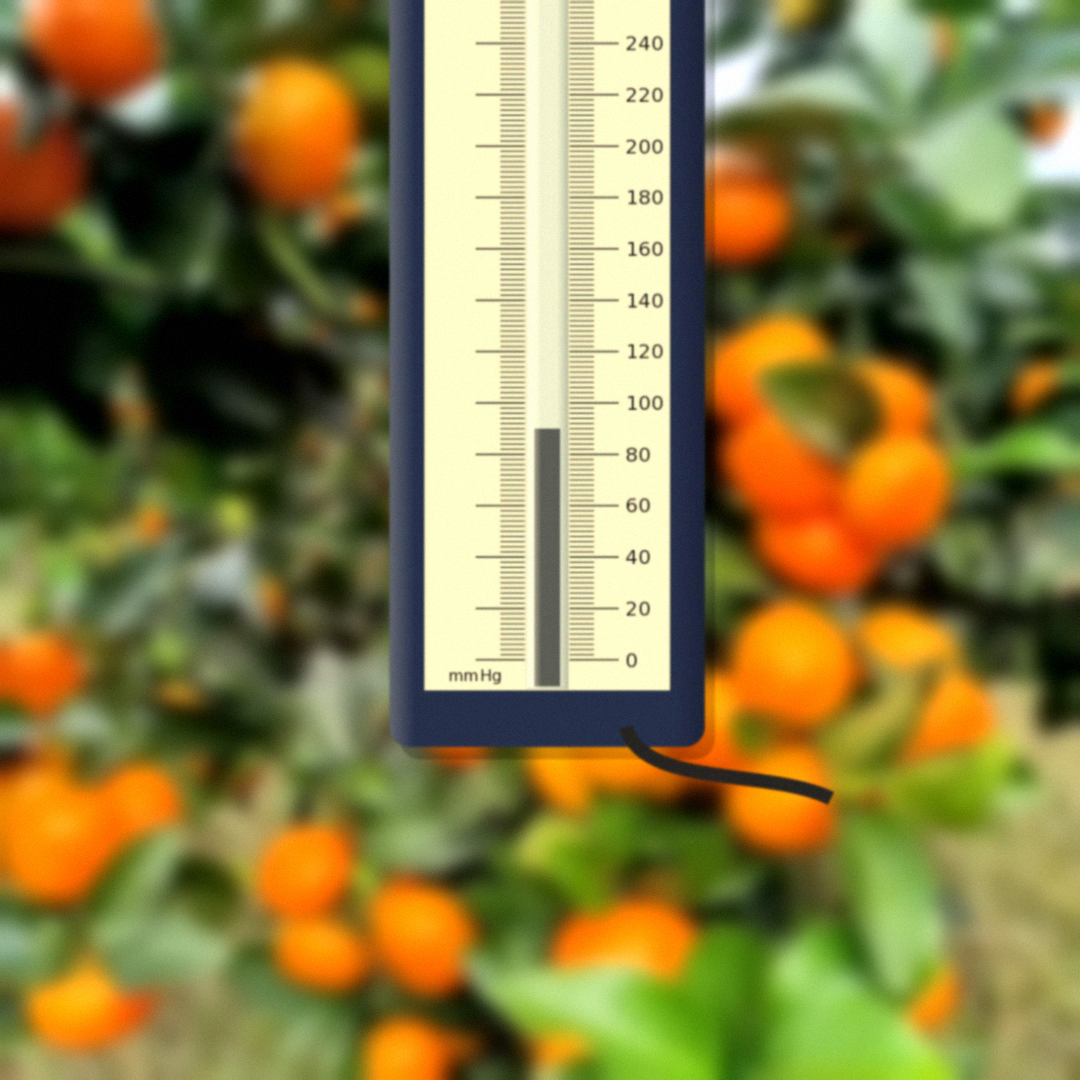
90mmHg
